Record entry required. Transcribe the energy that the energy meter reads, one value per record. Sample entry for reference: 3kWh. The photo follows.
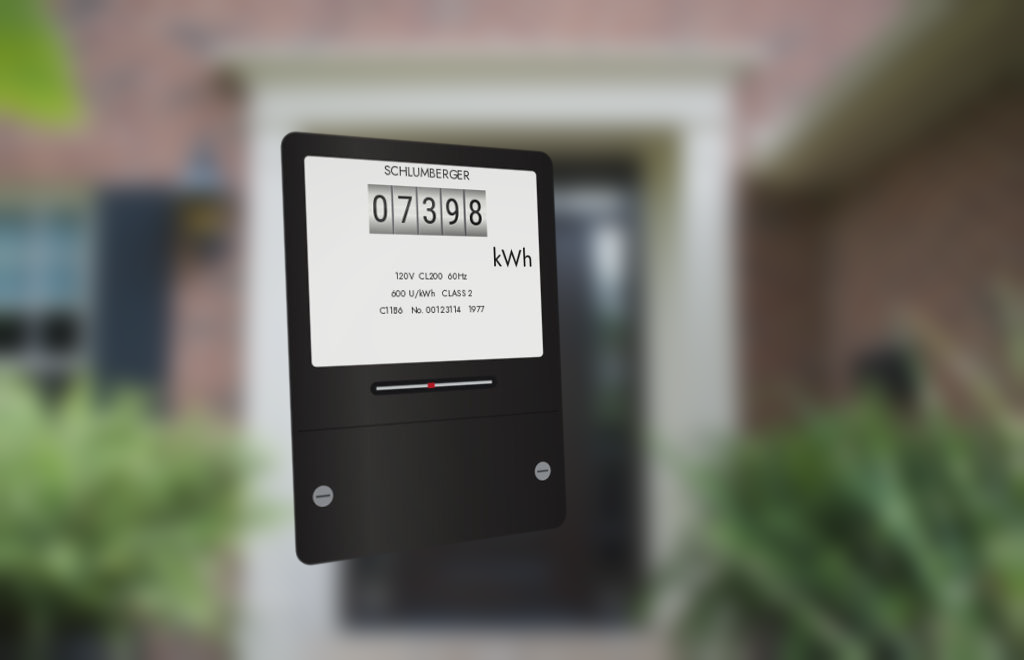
7398kWh
